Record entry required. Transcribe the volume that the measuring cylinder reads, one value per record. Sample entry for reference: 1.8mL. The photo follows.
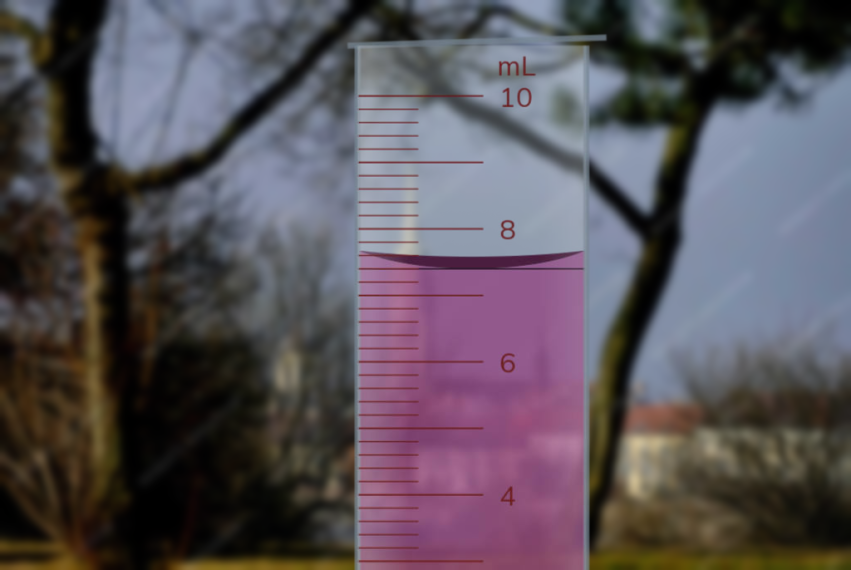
7.4mL
